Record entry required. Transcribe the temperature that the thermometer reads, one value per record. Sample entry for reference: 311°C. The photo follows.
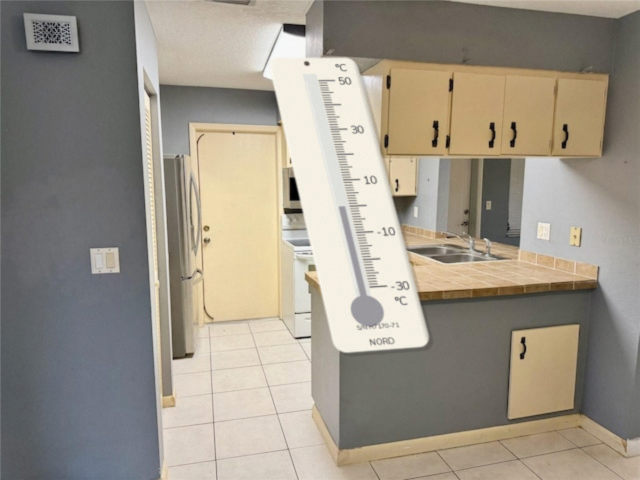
0°C
